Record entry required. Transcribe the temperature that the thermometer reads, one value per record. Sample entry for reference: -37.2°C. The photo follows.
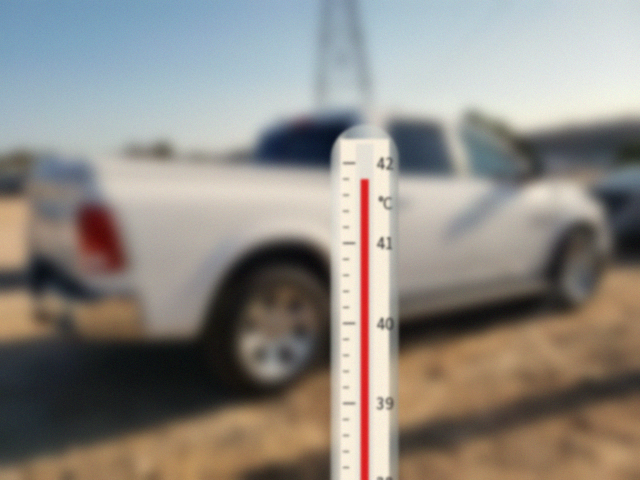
41.8°C
